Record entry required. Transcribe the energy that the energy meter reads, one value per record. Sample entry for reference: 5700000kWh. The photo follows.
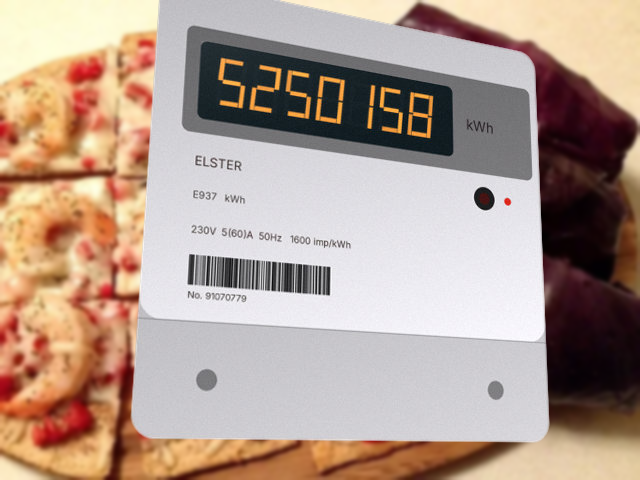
5250158kWh
